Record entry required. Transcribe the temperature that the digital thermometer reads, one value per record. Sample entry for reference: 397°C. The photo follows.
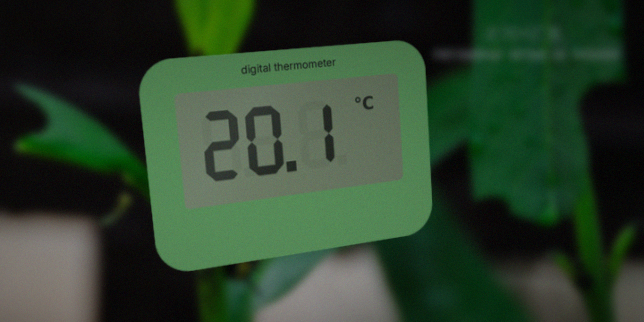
20.1°C
